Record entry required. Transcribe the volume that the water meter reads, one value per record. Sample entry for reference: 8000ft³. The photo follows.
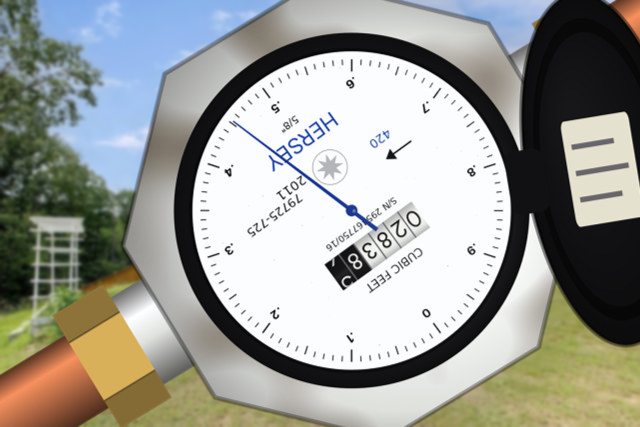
28385.45ft³
